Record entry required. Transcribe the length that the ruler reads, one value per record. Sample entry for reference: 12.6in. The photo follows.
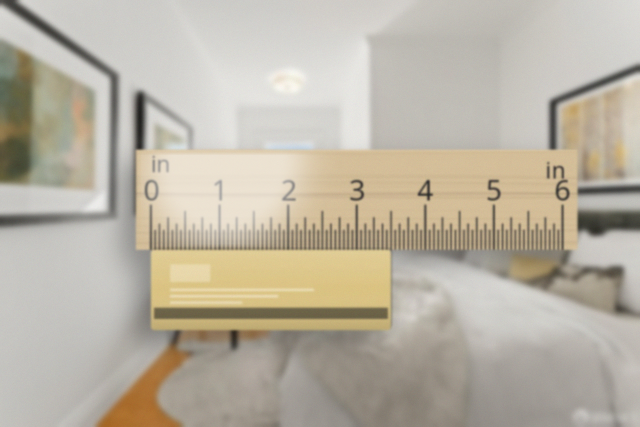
3.5in
